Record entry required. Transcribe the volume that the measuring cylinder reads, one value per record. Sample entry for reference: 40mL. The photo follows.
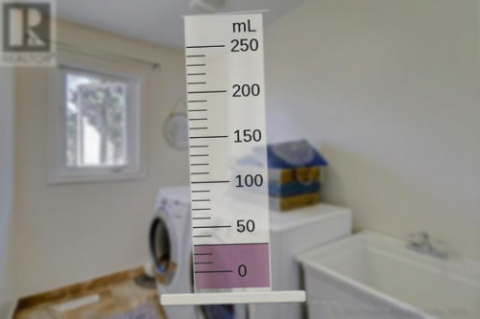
30mL
